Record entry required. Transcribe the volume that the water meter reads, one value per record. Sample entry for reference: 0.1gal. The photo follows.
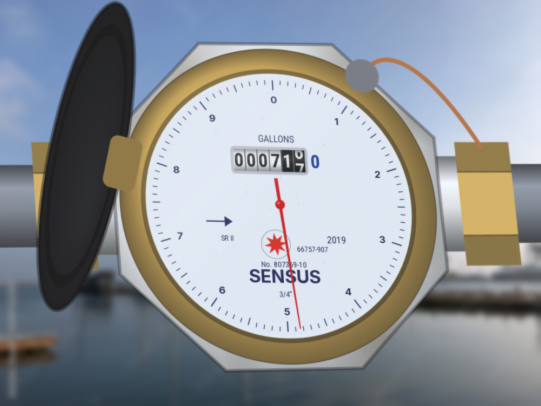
7164.8gal
